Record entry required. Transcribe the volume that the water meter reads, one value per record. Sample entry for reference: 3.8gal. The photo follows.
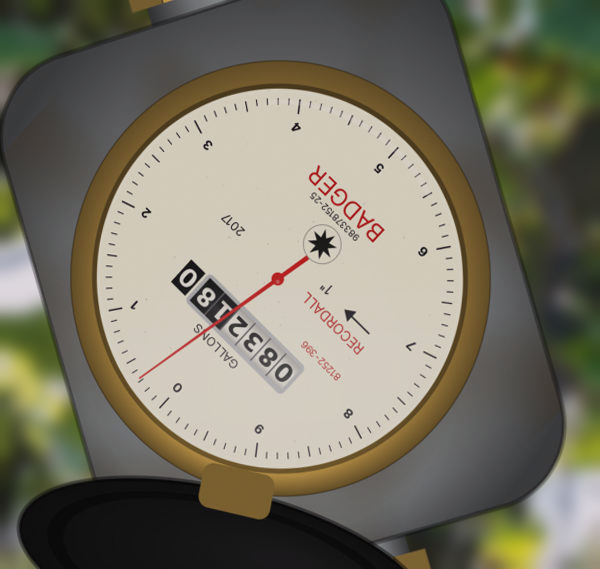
832180.3gal
